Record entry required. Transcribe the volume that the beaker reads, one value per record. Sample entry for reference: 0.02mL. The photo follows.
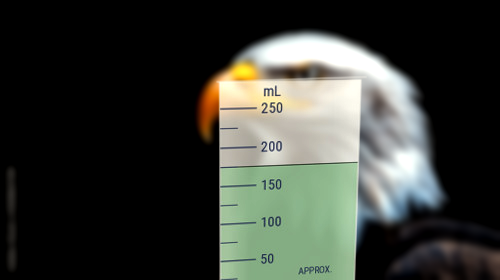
175mL
